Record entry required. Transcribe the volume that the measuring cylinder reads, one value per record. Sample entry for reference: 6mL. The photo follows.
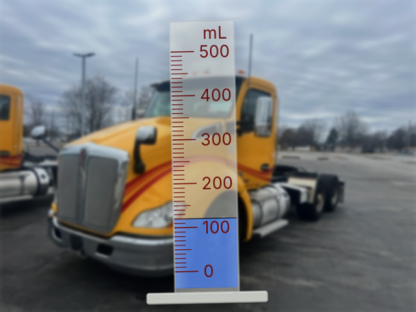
120mL
